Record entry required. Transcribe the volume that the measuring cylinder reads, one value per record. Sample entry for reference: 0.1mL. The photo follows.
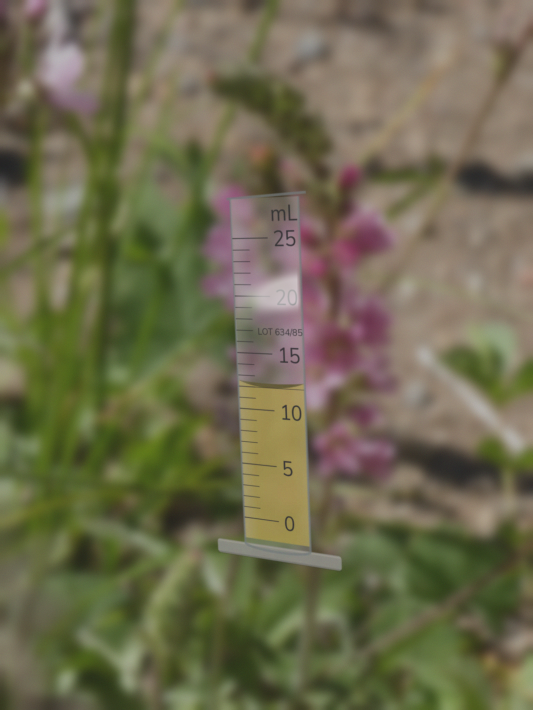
12mL
